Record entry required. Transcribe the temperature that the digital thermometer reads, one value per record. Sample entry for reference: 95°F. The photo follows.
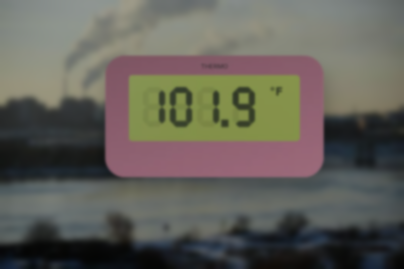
101.9°F
